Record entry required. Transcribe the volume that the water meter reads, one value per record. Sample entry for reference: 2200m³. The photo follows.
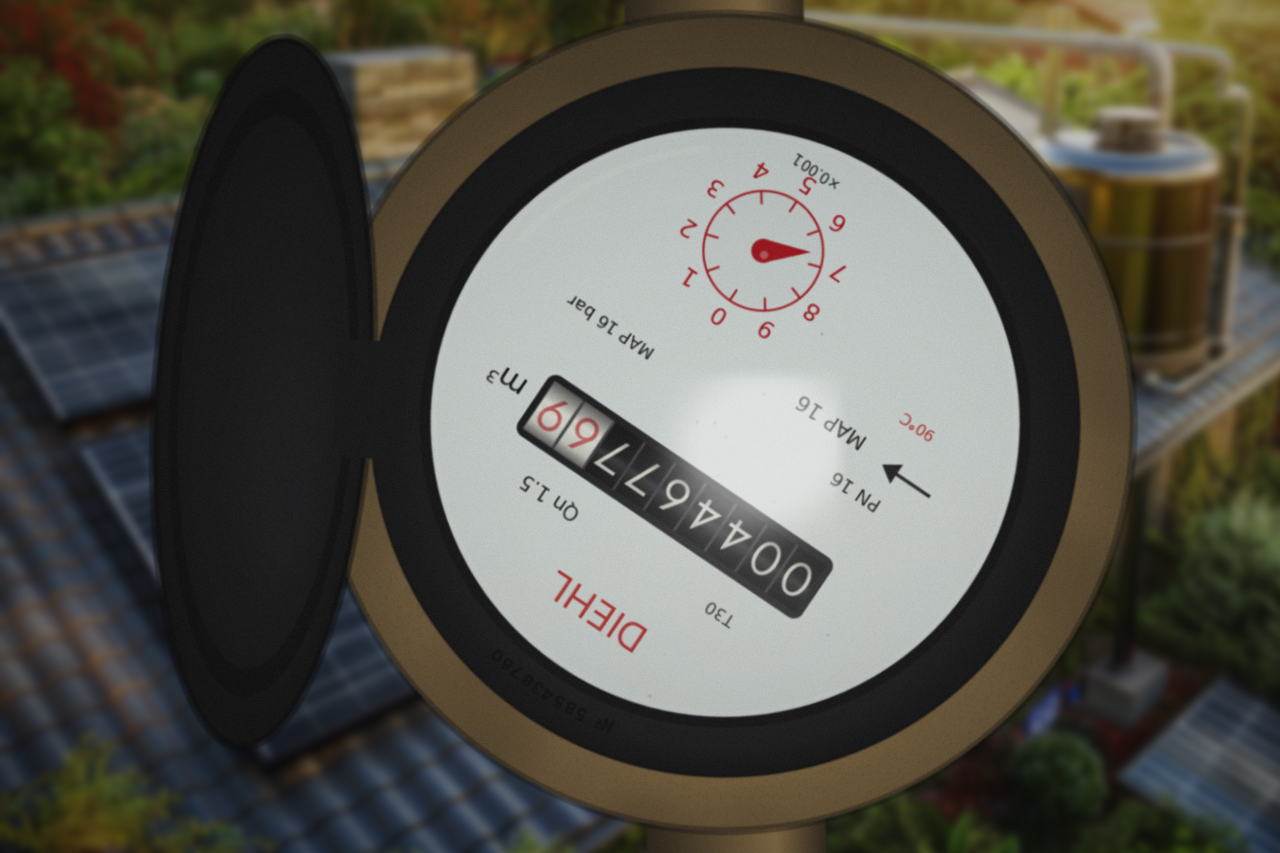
44677.696m³
